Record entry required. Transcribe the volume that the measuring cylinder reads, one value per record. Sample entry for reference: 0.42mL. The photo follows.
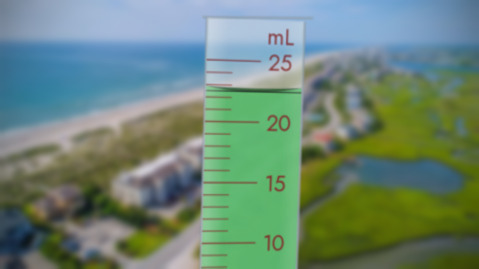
22.5mL
